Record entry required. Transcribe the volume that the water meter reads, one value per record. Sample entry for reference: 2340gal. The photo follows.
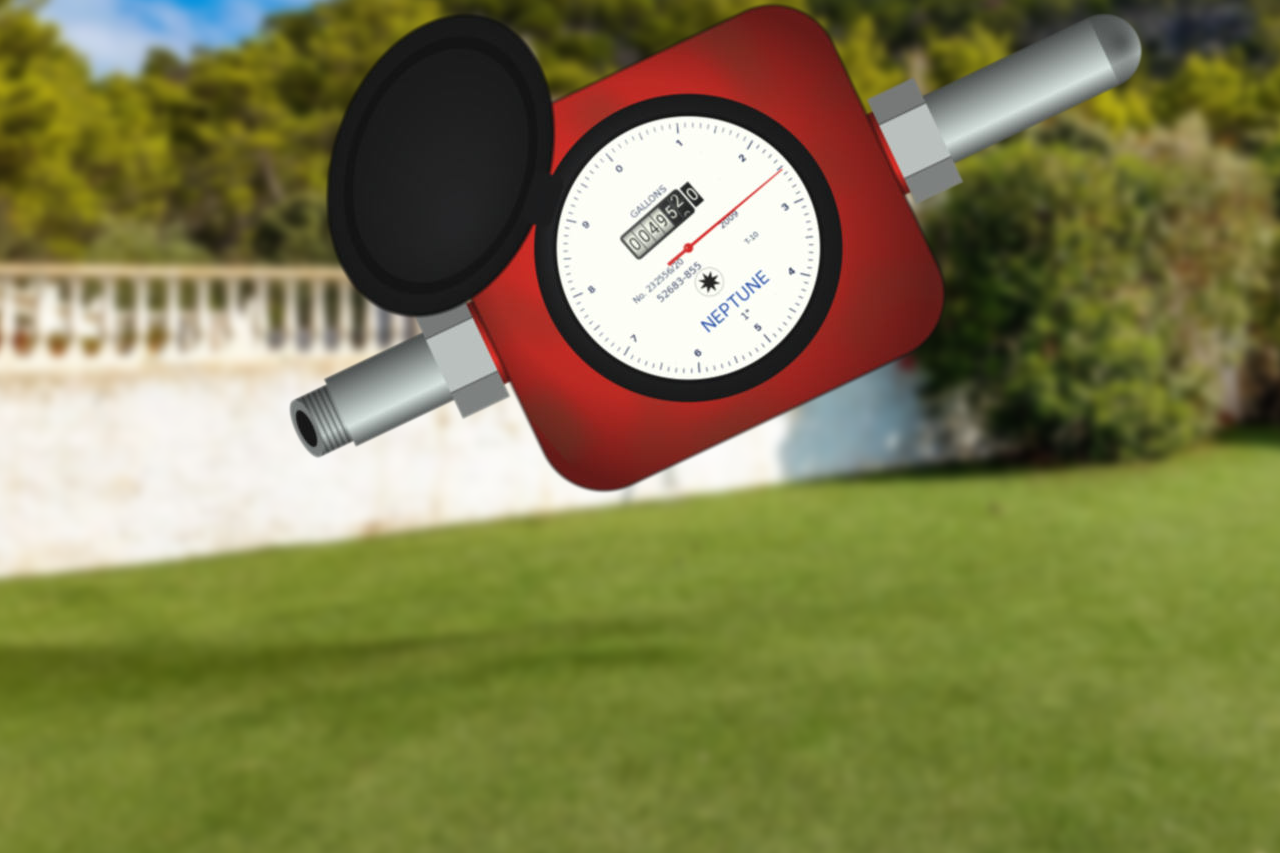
49522.5gal
